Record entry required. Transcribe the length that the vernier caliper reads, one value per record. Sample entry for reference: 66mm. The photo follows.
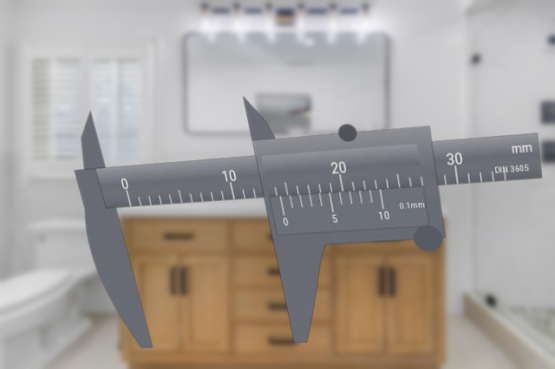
14.3mm
